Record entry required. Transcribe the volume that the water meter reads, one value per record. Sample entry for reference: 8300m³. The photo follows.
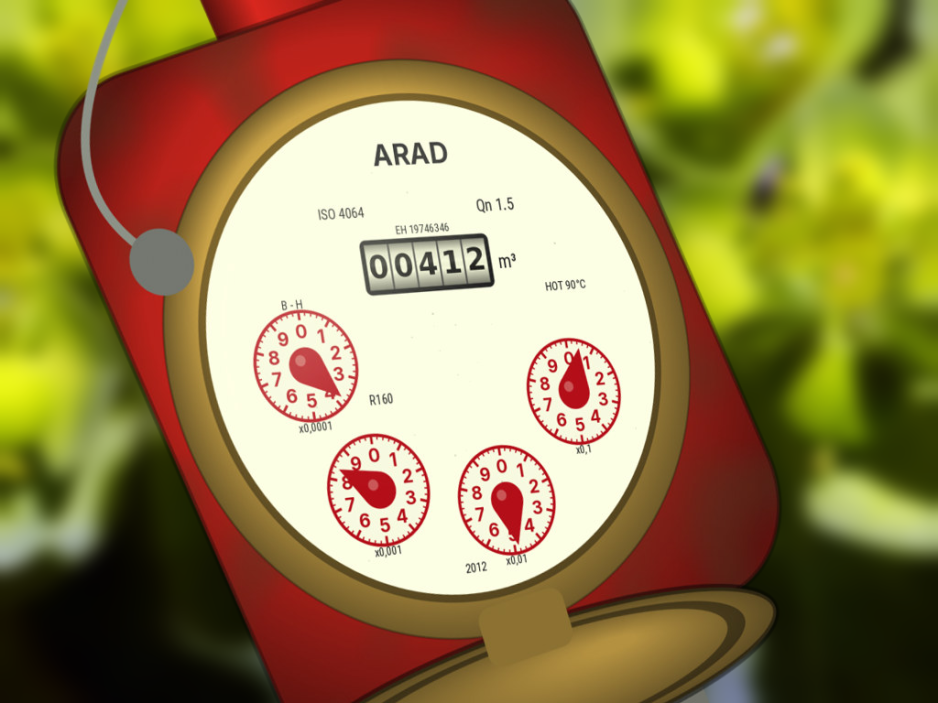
412.0483m³
